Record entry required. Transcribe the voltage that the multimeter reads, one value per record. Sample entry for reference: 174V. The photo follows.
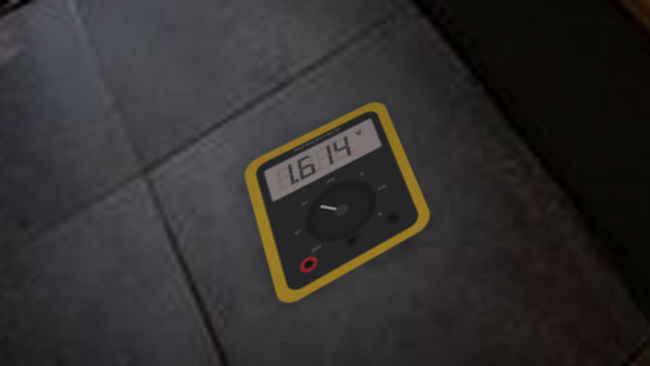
1.614V
